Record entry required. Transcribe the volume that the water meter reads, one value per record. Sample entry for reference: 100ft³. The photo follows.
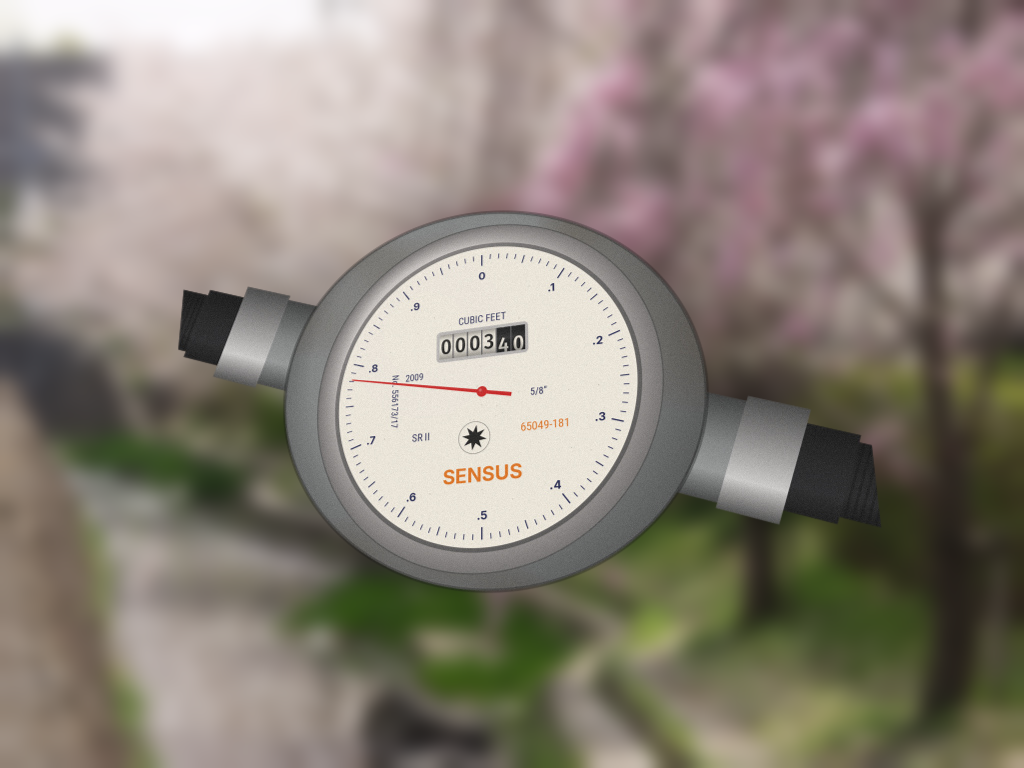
339.78ft³
